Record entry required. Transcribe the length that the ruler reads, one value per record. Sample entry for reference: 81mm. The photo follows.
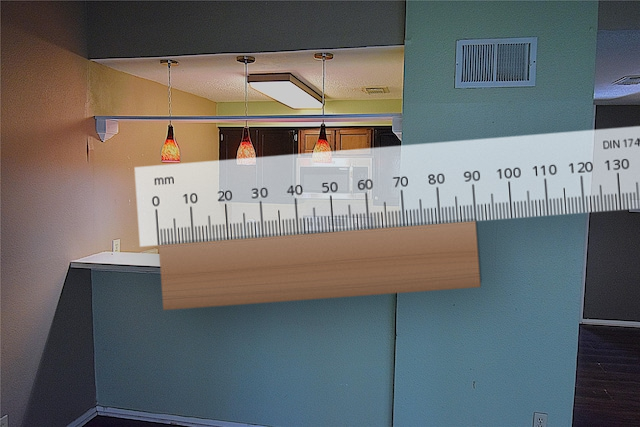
90mm
